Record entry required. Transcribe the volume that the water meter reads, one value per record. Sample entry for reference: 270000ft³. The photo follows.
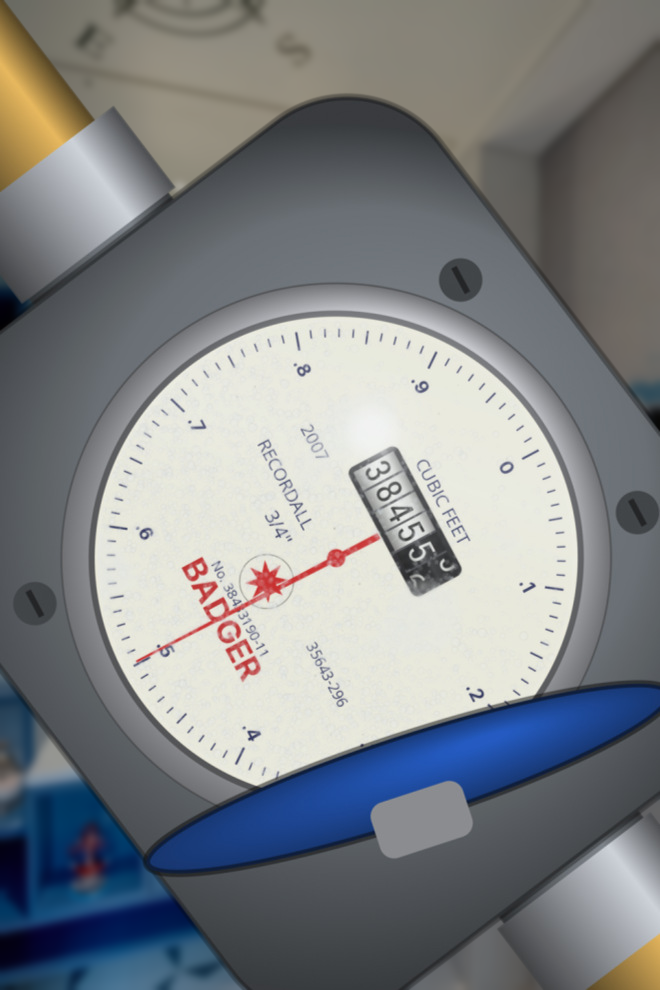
384555.50ft³
